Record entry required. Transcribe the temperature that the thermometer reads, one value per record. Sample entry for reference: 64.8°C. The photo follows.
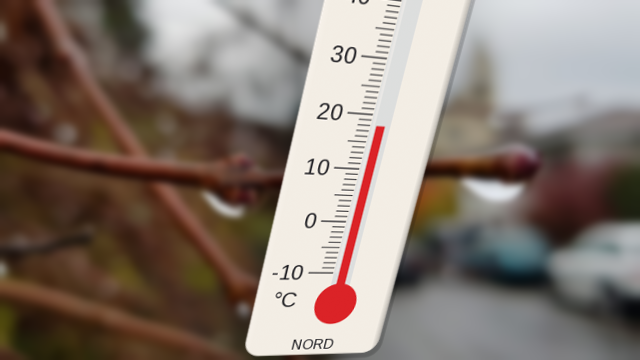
18°C
